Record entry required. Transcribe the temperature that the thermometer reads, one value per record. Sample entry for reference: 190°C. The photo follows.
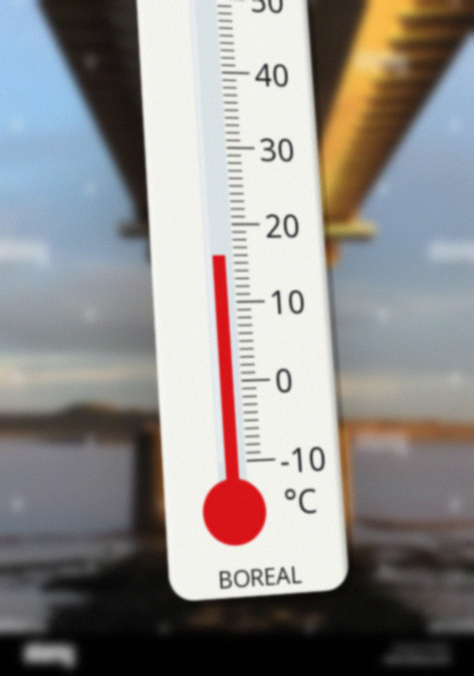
16°C
